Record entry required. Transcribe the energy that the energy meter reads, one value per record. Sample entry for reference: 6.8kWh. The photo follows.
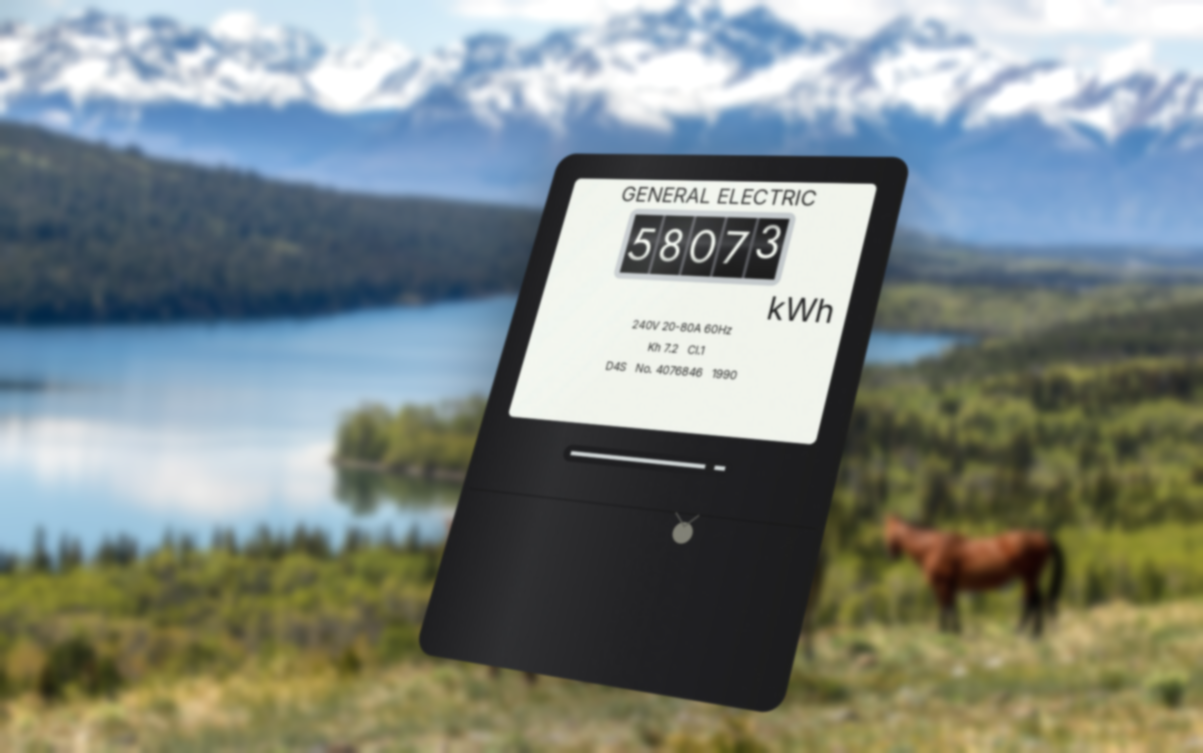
58073kWh
